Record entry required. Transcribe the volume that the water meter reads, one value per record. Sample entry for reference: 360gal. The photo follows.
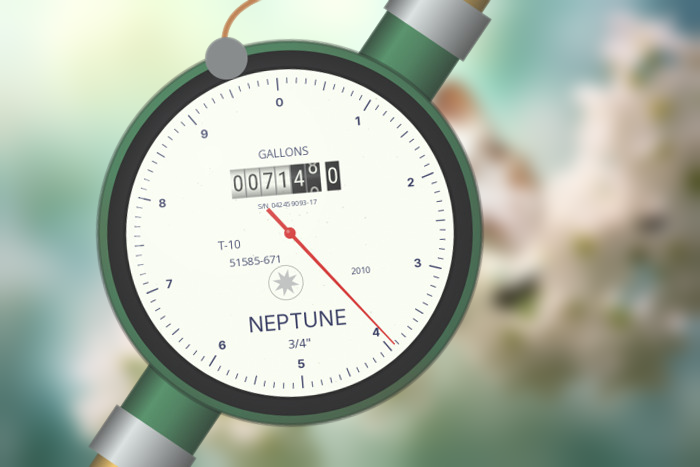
71483.9gal
